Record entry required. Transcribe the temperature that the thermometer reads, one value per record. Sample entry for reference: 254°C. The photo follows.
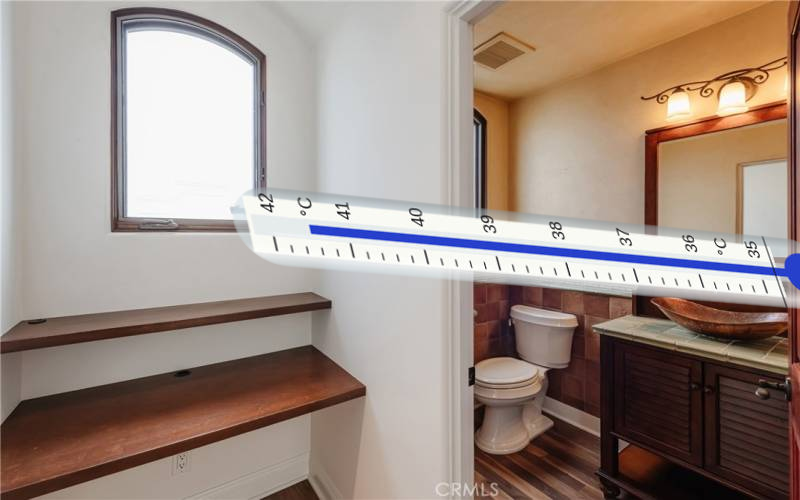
41.5°C
